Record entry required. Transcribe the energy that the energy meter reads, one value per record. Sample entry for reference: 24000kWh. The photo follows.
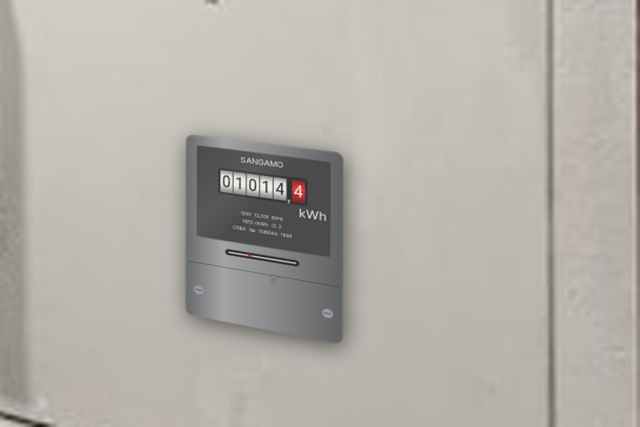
1014.4kWh
